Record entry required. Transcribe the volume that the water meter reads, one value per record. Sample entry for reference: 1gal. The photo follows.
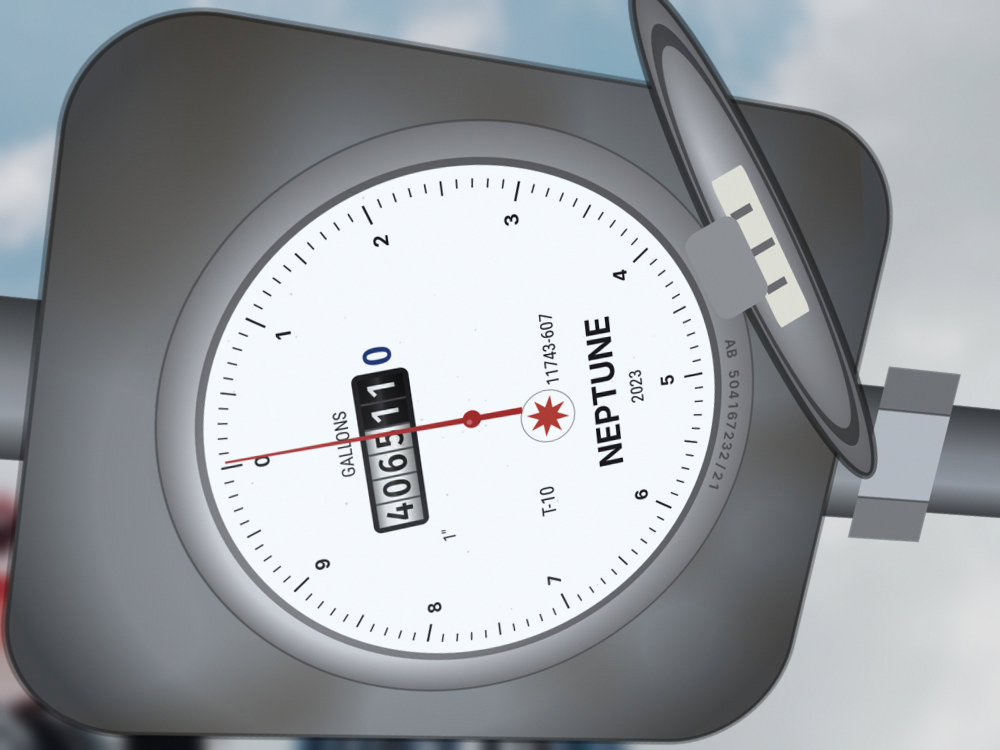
4065110.0gal
